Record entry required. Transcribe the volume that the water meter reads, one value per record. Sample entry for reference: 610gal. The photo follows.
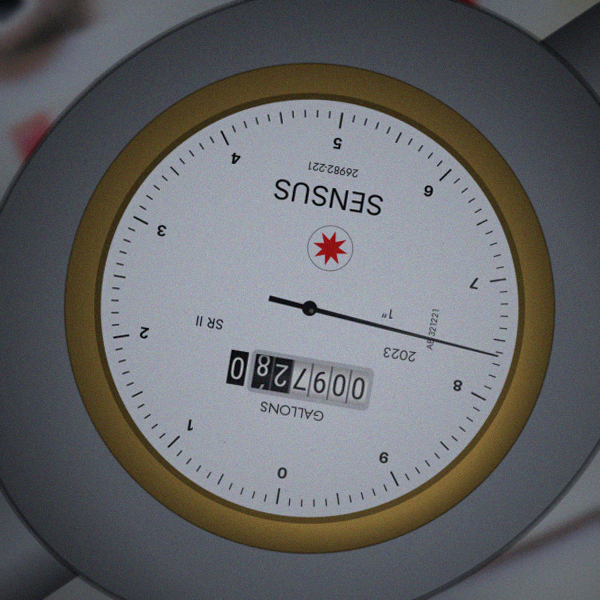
97277.6gal
